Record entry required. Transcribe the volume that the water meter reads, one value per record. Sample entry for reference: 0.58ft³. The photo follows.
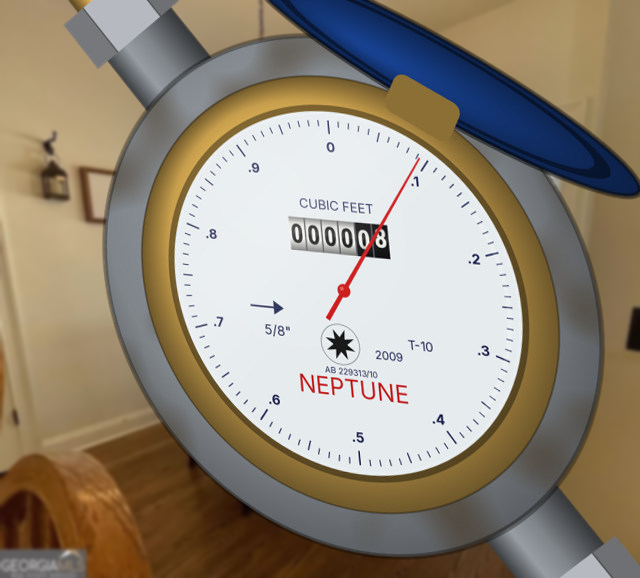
8.09ft³
